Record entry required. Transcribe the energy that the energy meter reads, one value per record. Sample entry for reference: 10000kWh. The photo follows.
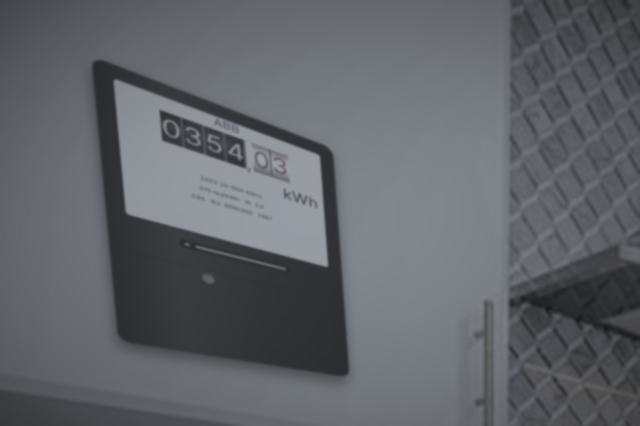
354.03kWh
